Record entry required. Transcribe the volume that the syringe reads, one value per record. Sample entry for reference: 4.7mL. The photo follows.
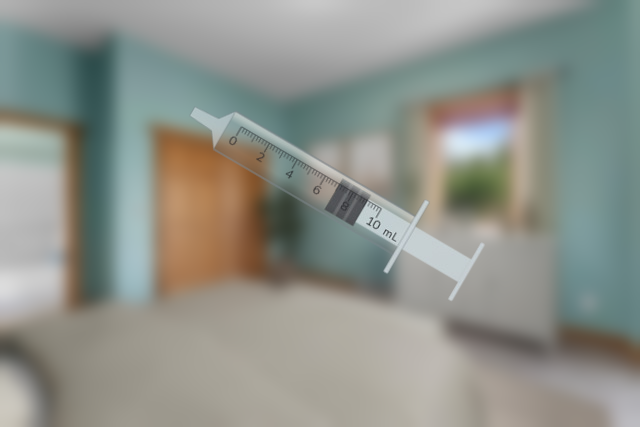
7mL
